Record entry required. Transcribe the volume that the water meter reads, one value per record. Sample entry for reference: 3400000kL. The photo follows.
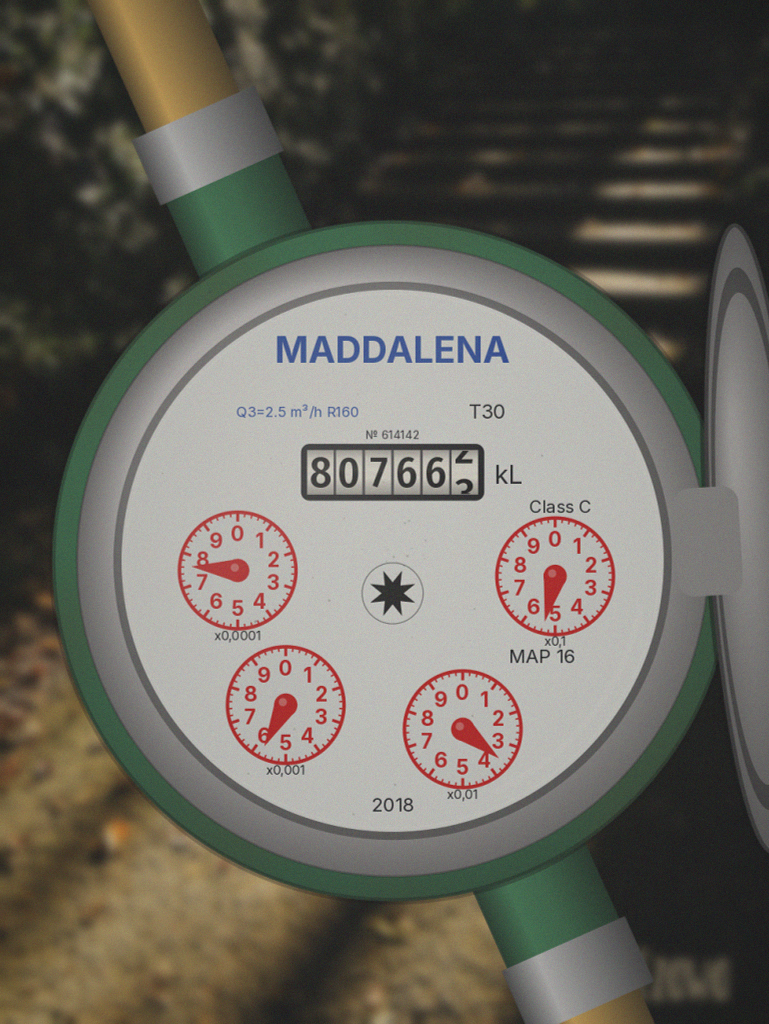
807662.5357kL
